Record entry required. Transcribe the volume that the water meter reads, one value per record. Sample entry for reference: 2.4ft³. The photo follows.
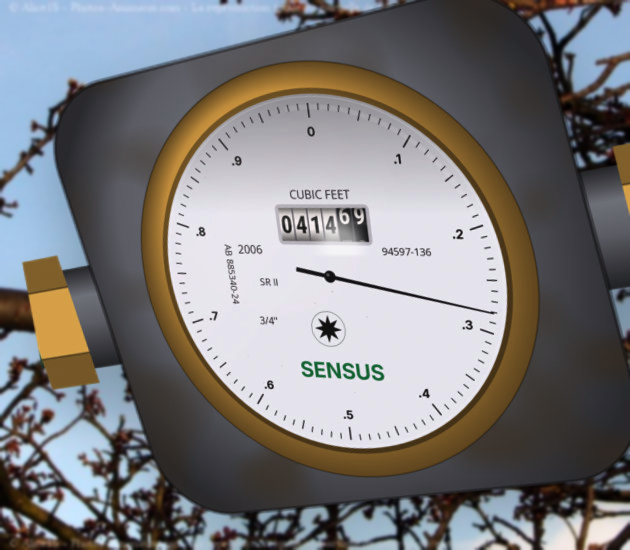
41469.28ft³
